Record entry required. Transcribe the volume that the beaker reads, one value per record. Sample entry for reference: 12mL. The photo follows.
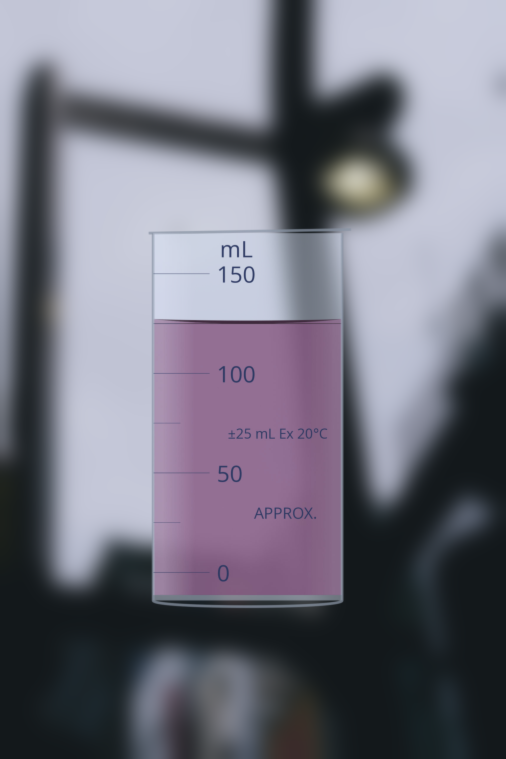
125mL
